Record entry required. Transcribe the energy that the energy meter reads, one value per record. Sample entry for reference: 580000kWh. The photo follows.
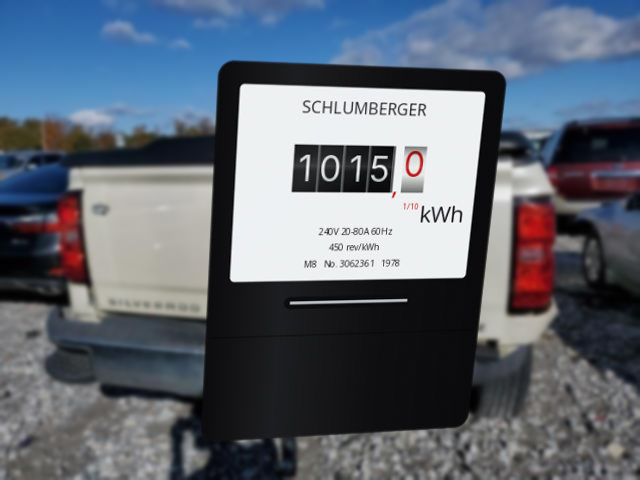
1015.0kWh
